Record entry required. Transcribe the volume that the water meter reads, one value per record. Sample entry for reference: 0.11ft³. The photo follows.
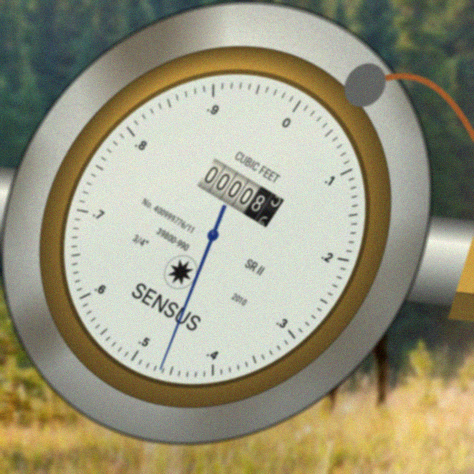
85.46ft³
